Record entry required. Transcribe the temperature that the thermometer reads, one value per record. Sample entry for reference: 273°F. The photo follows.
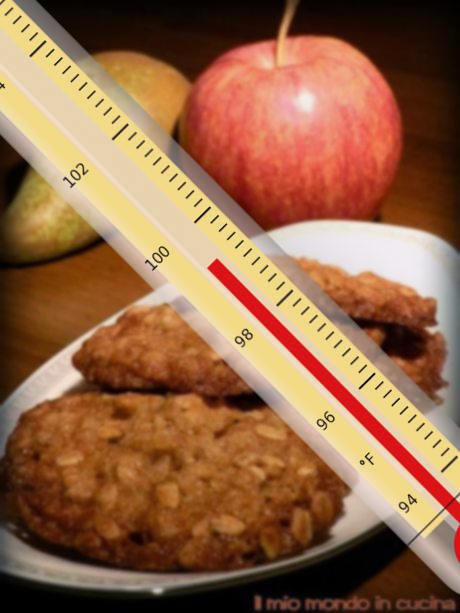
99.3°F
